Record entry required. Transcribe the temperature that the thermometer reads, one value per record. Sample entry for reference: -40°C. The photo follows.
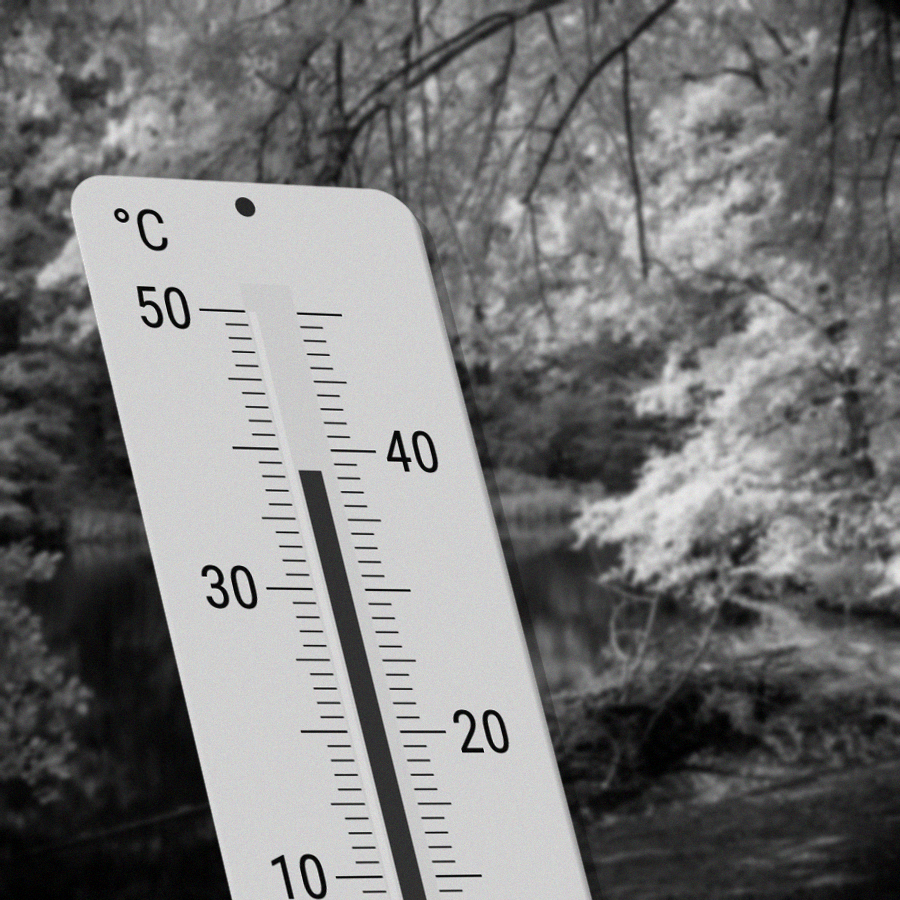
38.5°C
